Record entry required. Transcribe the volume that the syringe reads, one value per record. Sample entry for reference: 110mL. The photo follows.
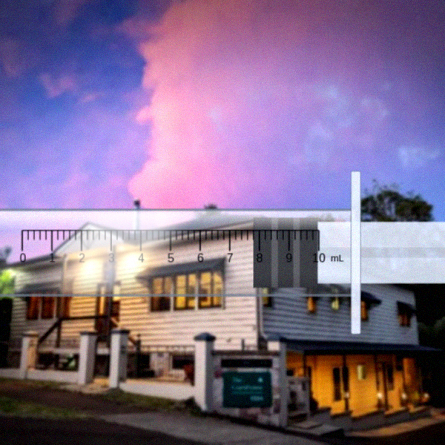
7.8mL
